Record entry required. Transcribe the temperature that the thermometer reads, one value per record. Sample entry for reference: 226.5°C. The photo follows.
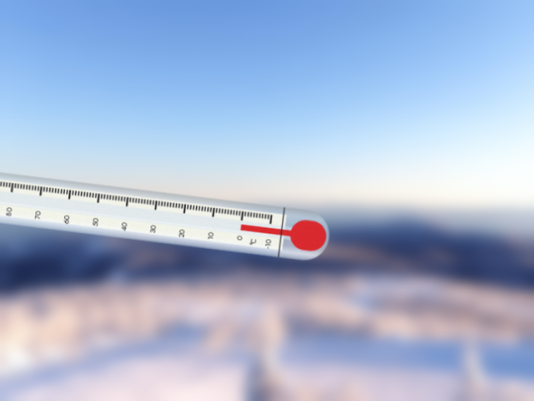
0°C
